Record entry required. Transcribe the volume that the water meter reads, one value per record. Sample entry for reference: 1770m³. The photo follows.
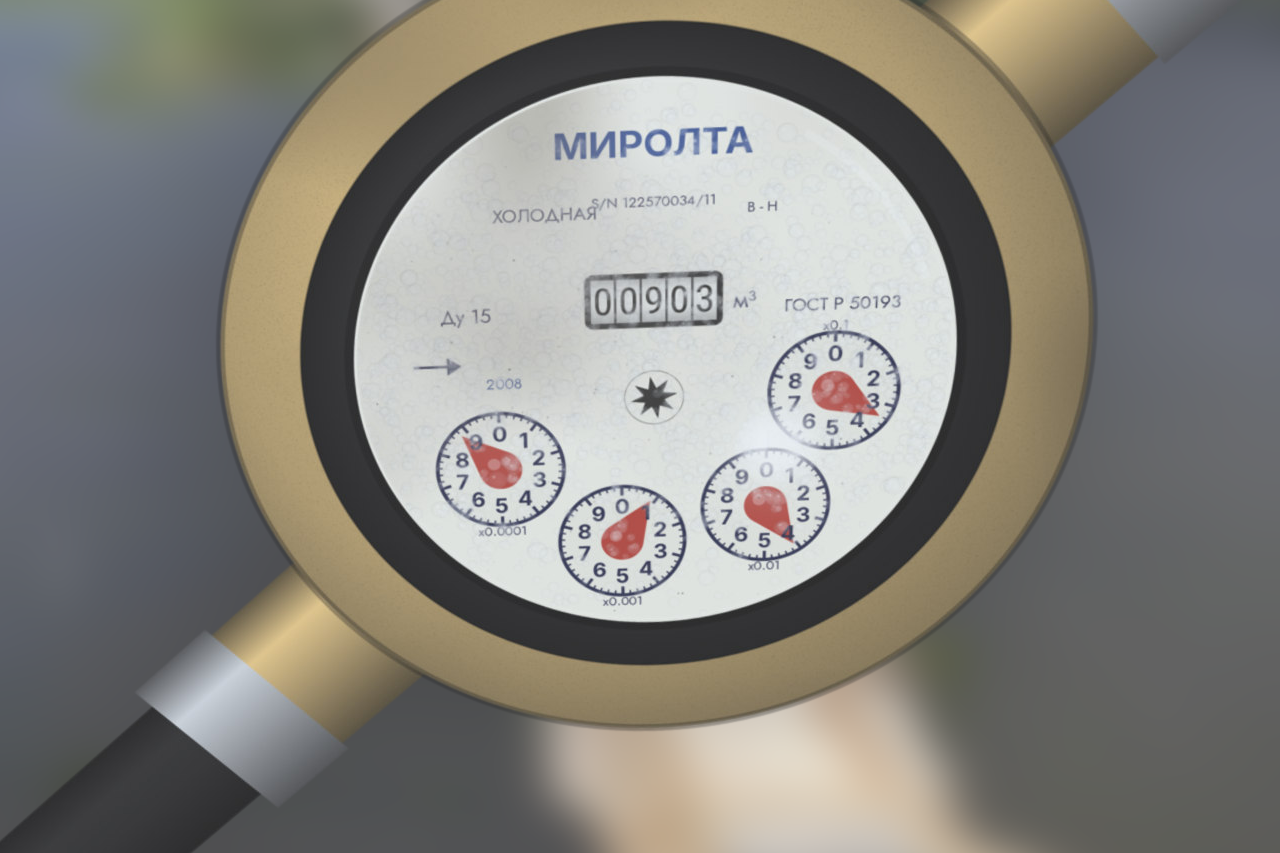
903.3408m³
